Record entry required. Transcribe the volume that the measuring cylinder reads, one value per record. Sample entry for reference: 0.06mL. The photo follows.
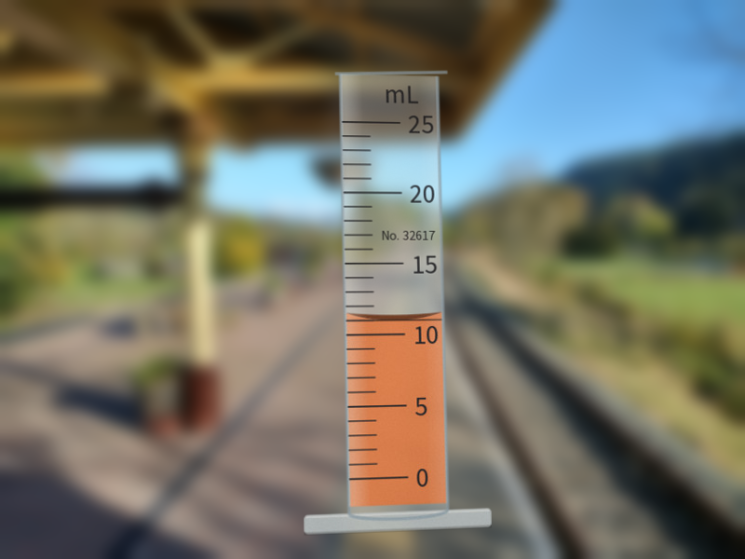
11mL
